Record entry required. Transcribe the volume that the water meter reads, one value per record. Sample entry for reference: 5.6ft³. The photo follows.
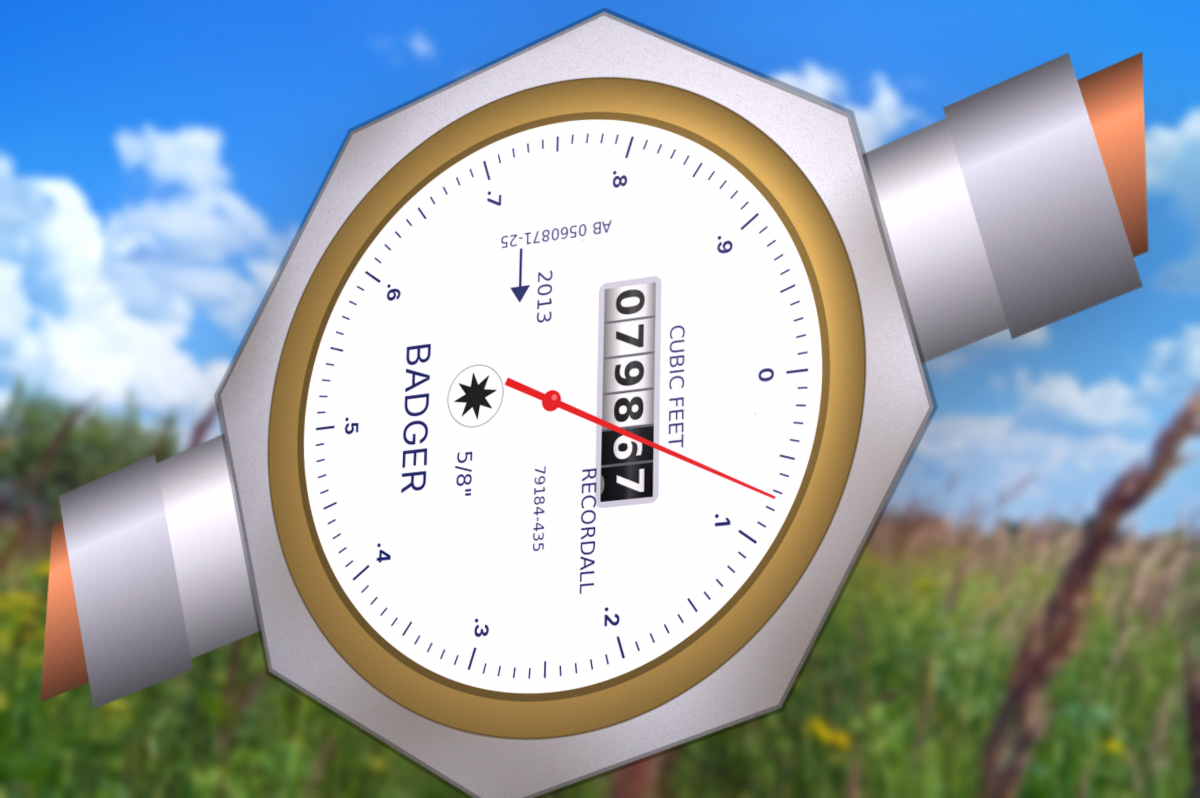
79867.07ft³
